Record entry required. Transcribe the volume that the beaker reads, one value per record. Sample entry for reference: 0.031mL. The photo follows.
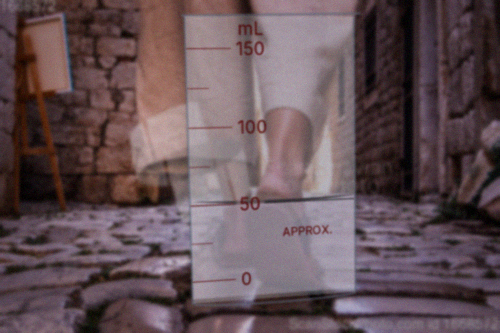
50mL
